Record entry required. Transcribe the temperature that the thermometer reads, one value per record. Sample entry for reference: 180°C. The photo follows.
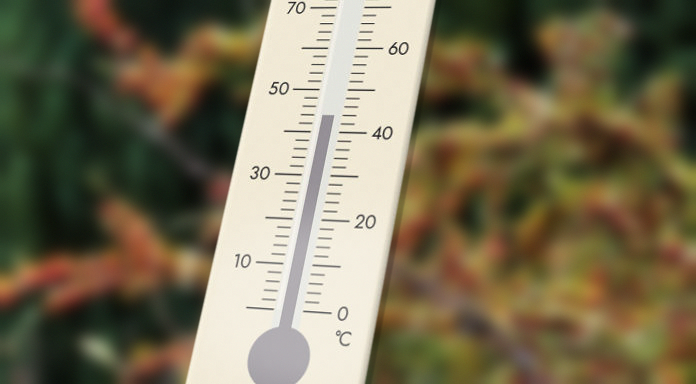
44°C
